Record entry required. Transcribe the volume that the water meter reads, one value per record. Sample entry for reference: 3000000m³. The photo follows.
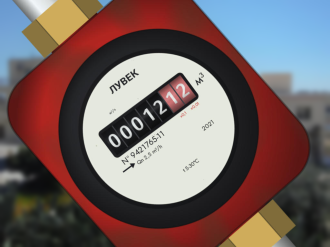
12.12m³
